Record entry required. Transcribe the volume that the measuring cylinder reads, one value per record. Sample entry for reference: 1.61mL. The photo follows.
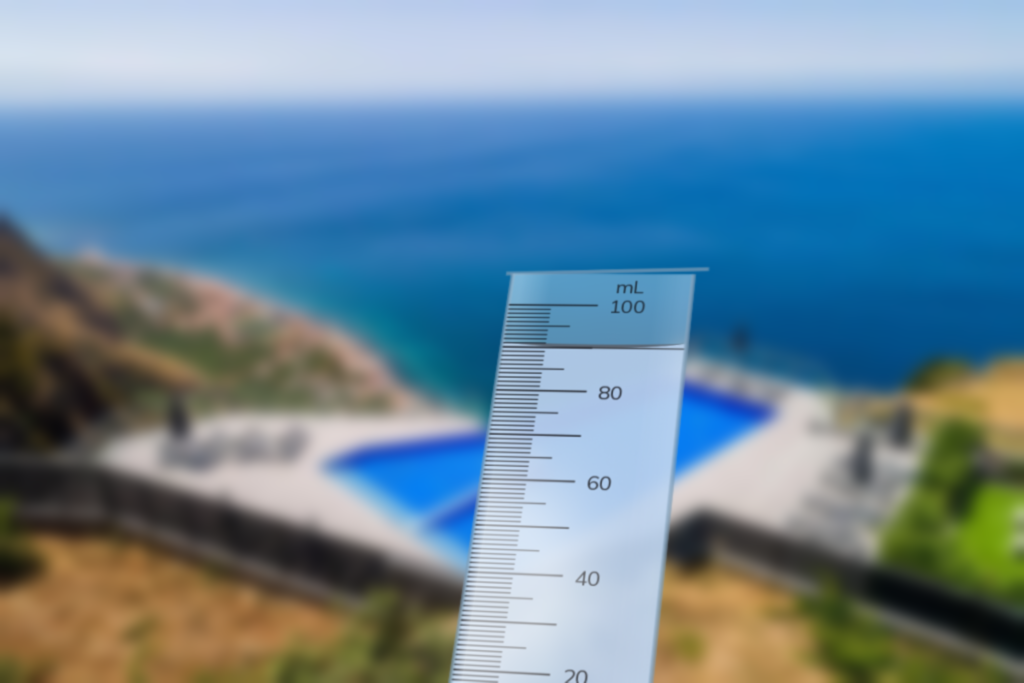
90mL
